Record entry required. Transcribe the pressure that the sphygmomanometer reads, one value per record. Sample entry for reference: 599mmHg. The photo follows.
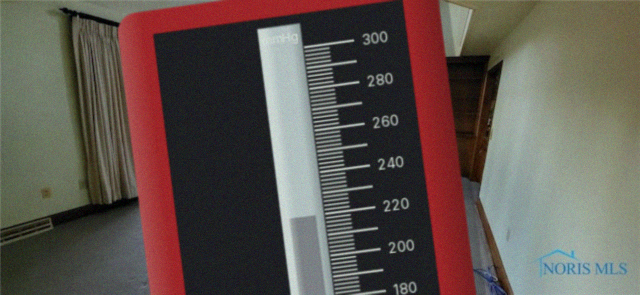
220mmHg
